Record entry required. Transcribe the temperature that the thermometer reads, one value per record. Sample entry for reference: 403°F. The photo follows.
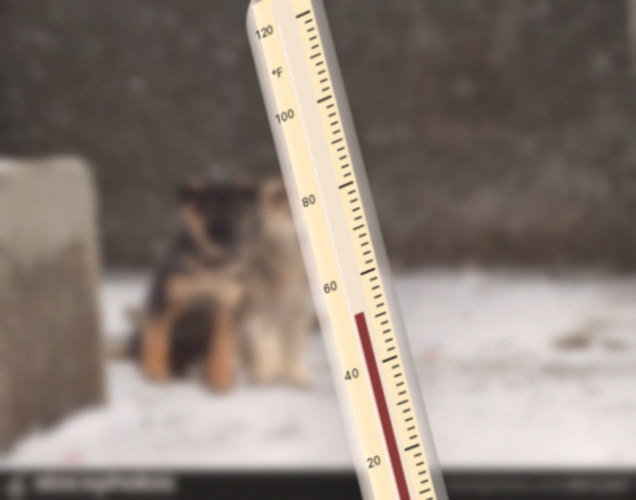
52°F
